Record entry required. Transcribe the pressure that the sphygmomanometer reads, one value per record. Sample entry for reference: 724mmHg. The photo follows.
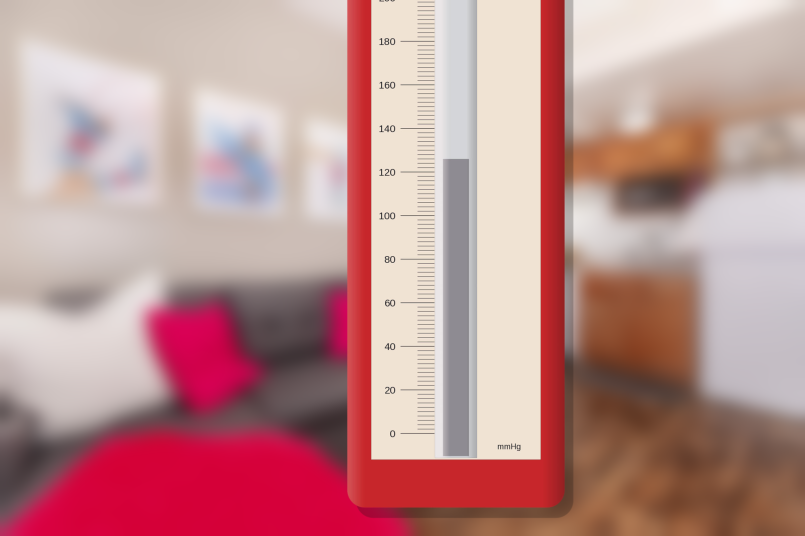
126mmHg
